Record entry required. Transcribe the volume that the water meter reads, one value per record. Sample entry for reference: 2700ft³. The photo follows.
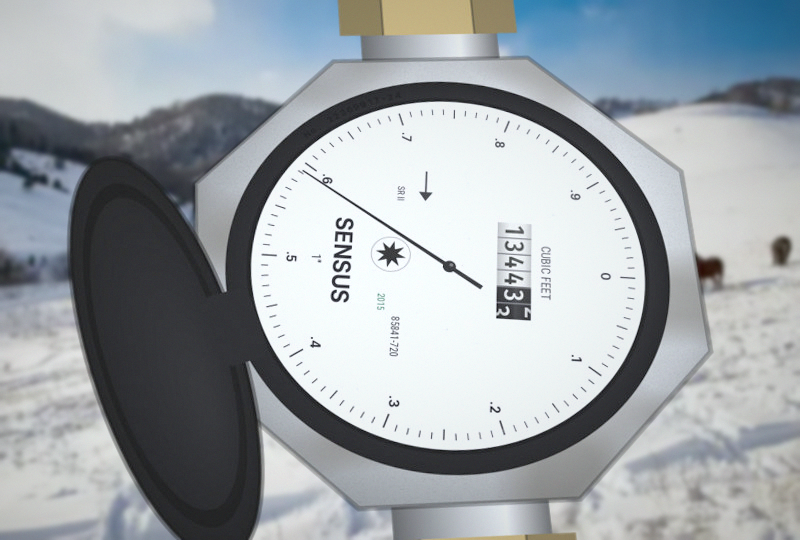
134432.59ft³
